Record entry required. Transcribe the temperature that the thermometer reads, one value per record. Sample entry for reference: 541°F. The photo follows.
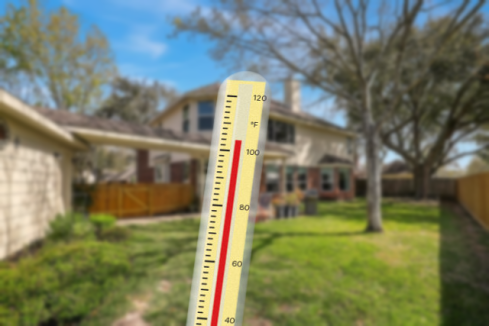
104°F
